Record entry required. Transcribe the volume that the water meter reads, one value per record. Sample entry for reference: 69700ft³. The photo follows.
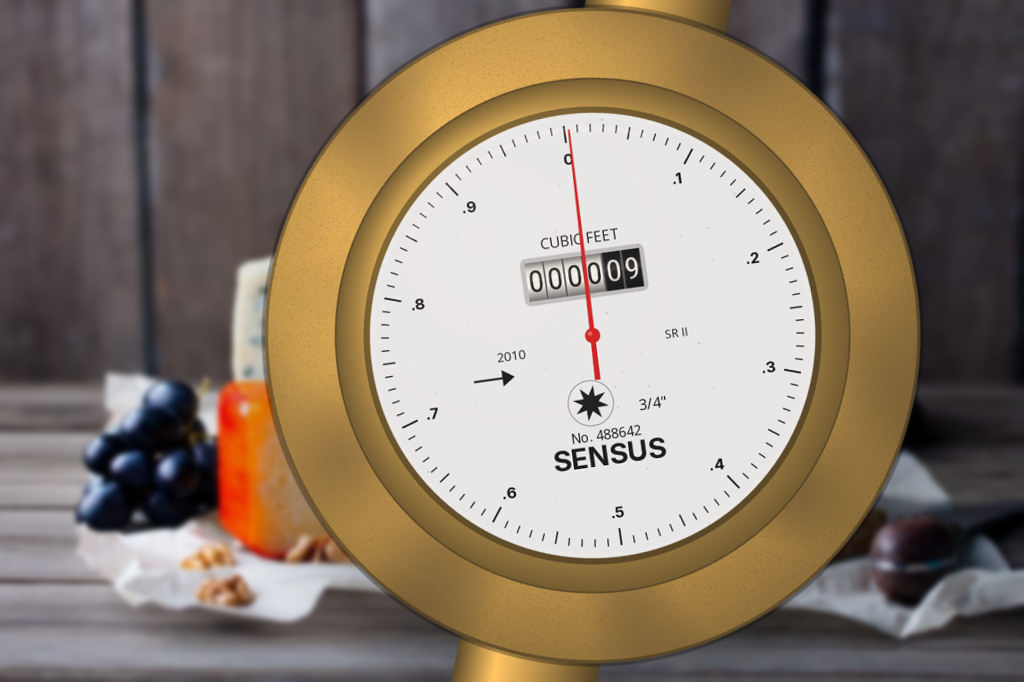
9.00ft³
